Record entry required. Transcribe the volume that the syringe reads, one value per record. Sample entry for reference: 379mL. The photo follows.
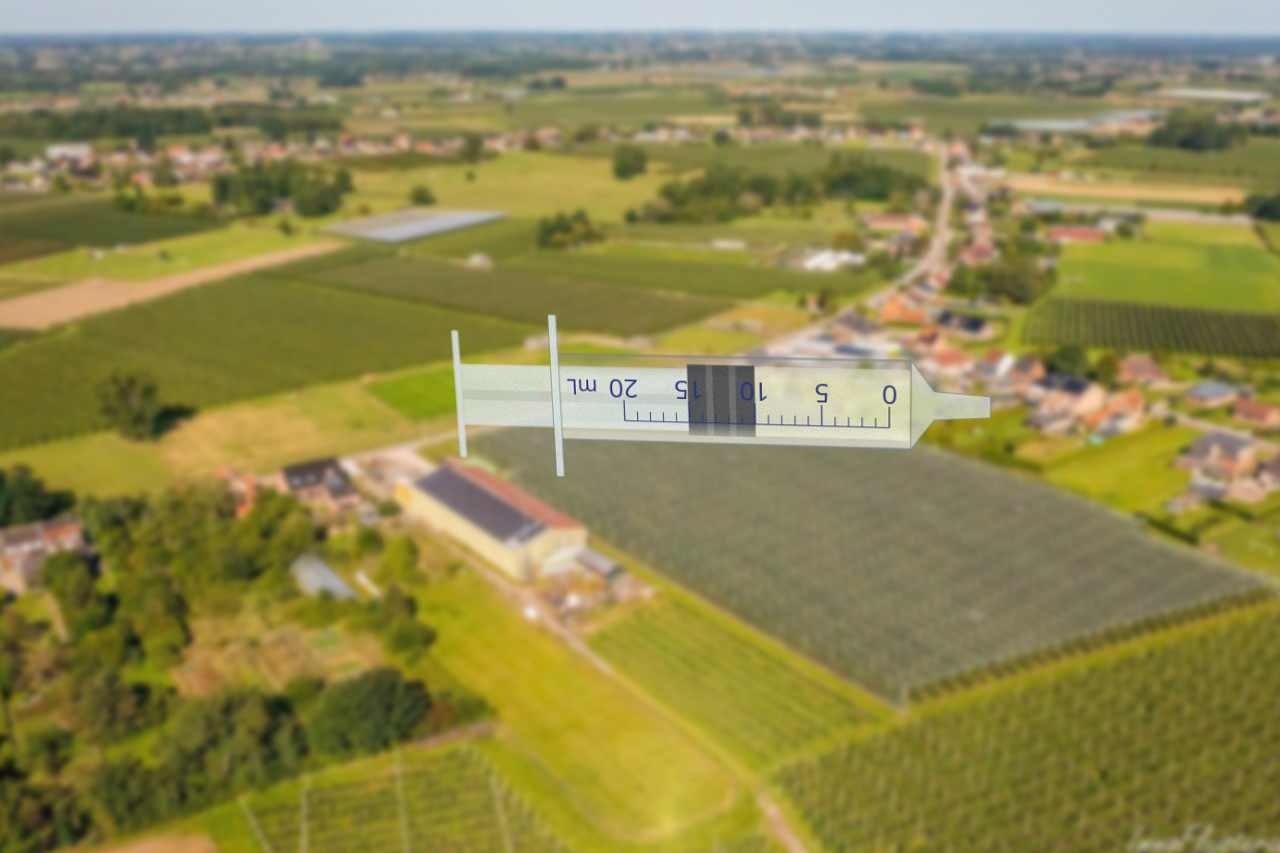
10mL
